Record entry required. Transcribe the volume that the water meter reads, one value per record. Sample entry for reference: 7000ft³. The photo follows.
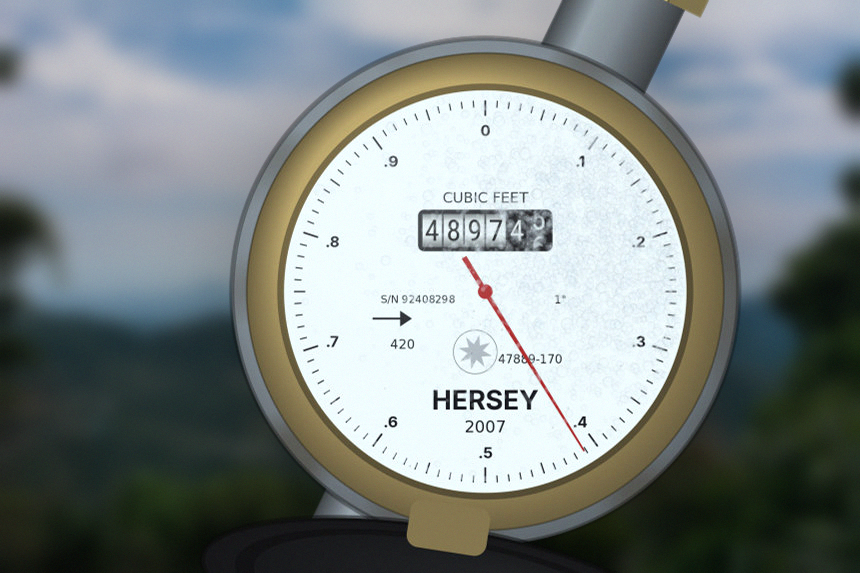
489745.41ft³
